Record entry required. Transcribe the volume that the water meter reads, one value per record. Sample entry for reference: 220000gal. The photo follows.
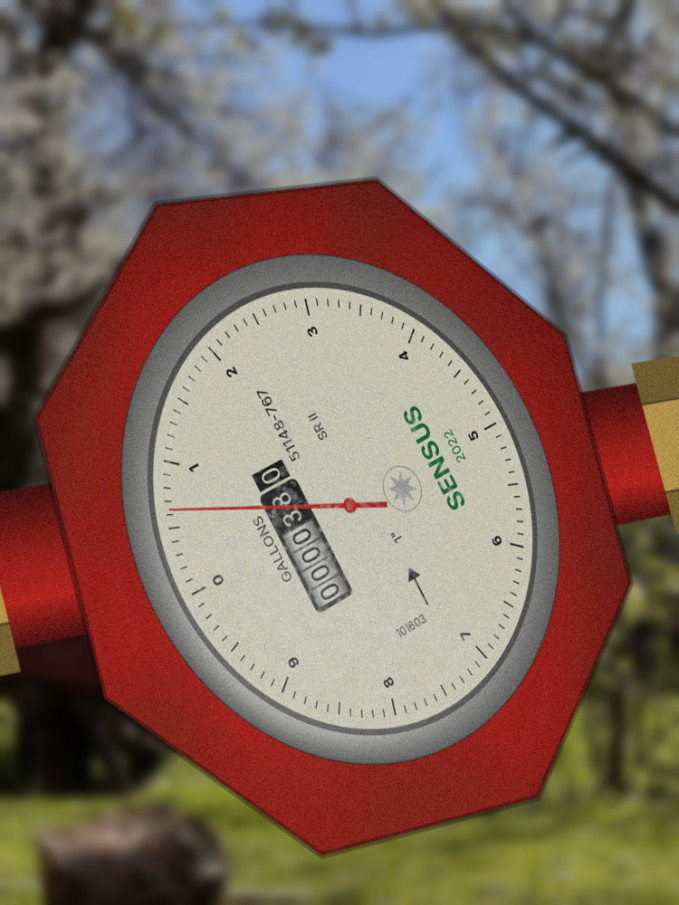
380.6gal
